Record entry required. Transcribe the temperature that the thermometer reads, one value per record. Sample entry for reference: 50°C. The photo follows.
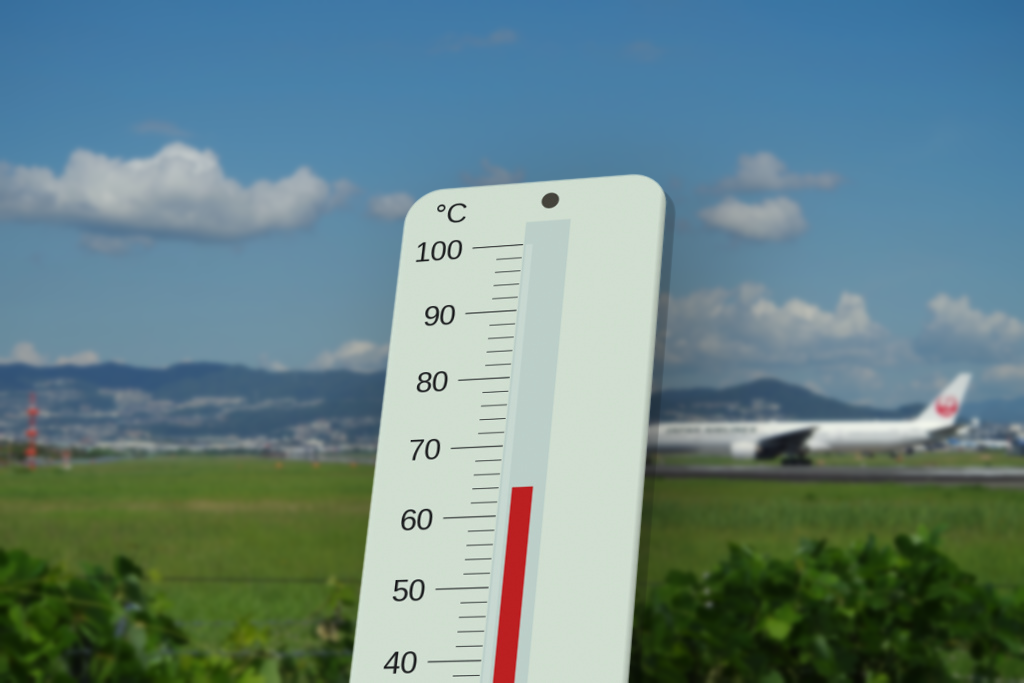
64°C
